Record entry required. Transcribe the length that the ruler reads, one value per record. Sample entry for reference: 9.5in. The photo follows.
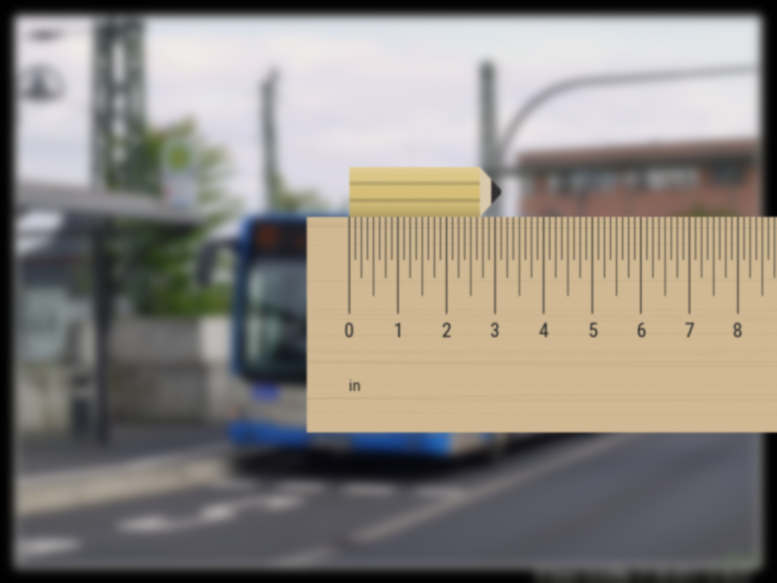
3.125in
